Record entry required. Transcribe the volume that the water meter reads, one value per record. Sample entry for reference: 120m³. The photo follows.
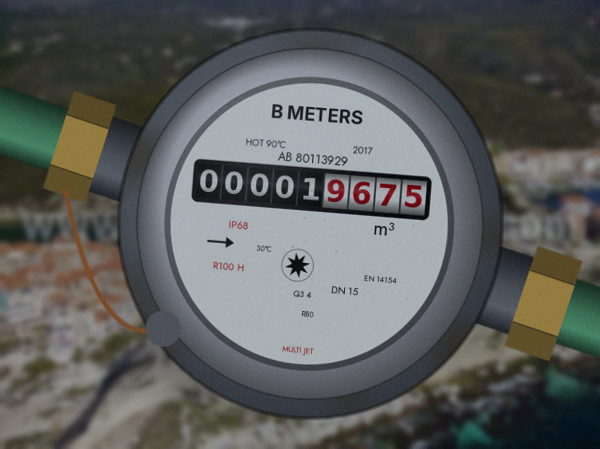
1.9675m³
